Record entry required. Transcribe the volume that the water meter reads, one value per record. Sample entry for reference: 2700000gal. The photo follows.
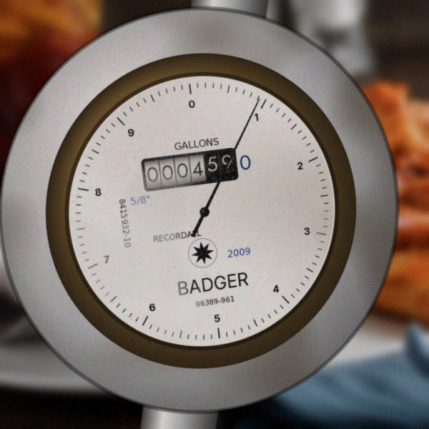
4590.9gal
